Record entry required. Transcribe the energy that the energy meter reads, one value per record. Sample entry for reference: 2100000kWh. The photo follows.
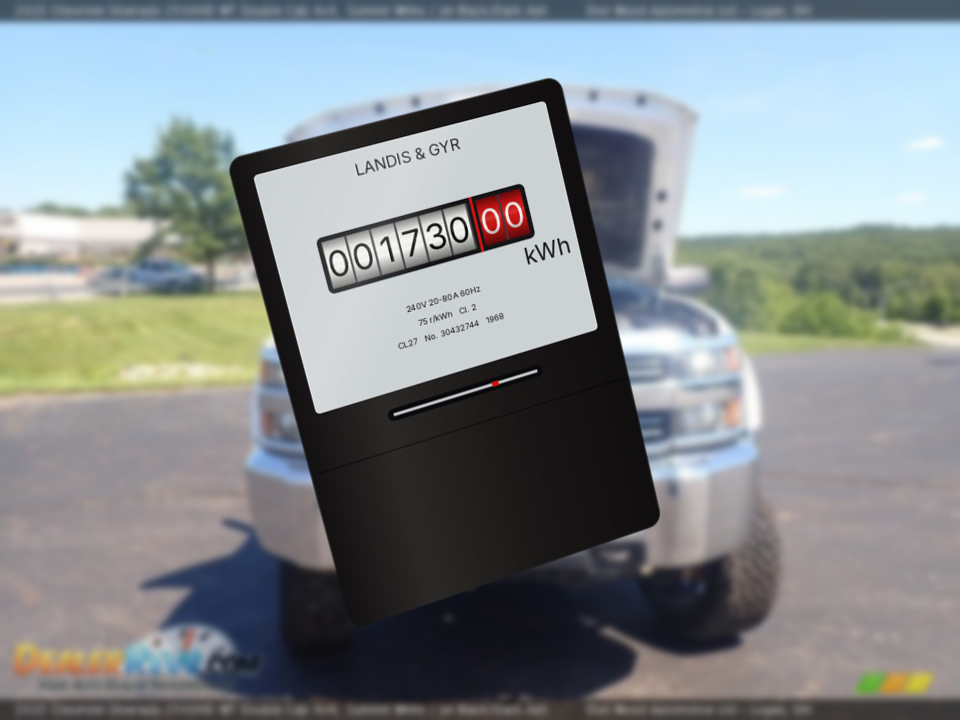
1730.00kWh
